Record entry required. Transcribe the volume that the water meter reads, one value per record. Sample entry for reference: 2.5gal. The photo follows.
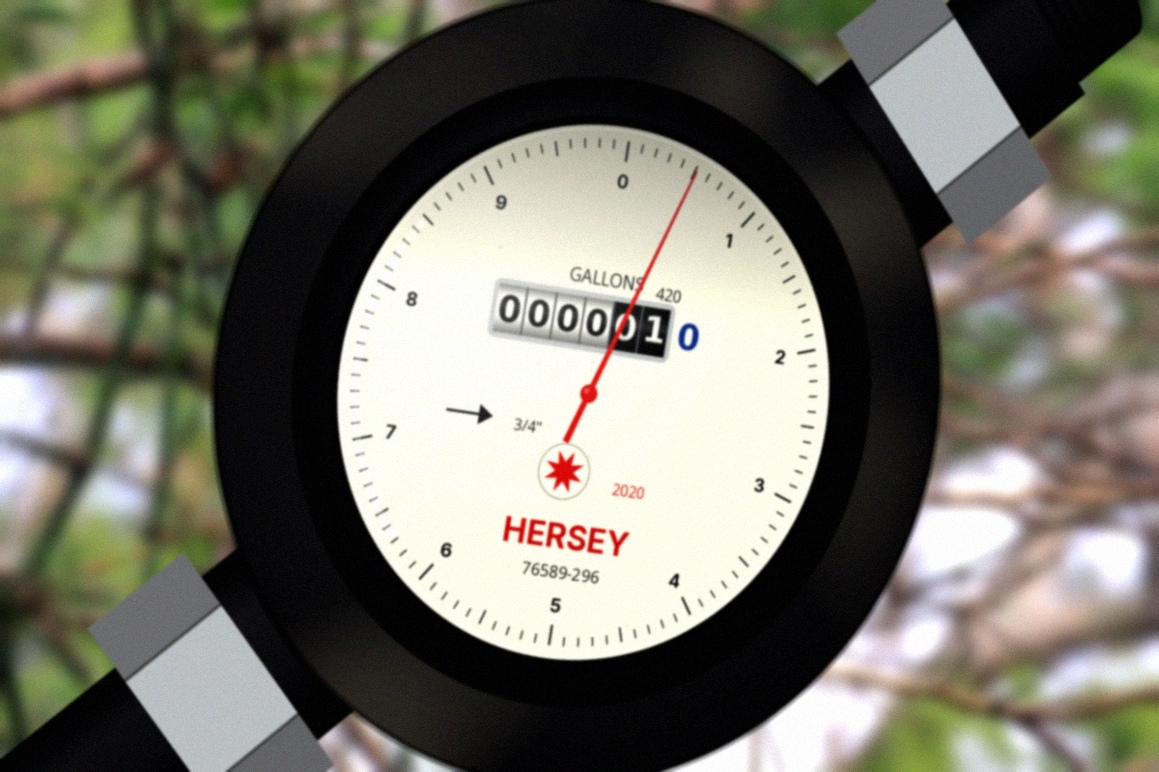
10.5gal
